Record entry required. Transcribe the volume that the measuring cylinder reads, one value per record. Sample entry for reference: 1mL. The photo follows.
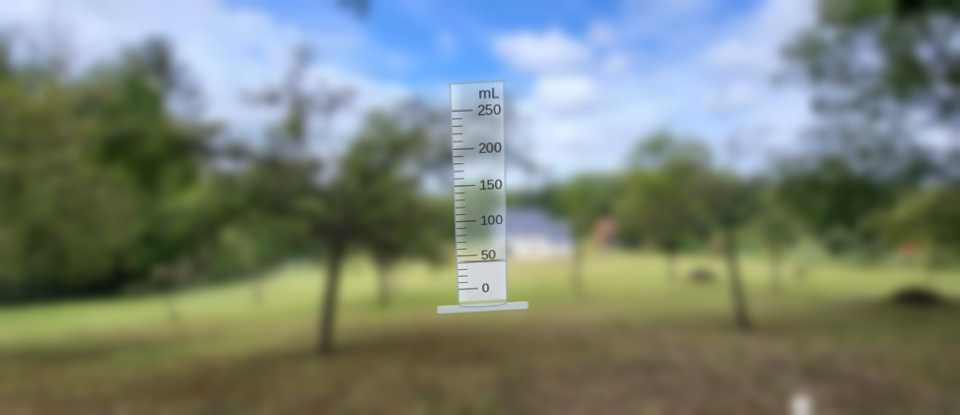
40mL
